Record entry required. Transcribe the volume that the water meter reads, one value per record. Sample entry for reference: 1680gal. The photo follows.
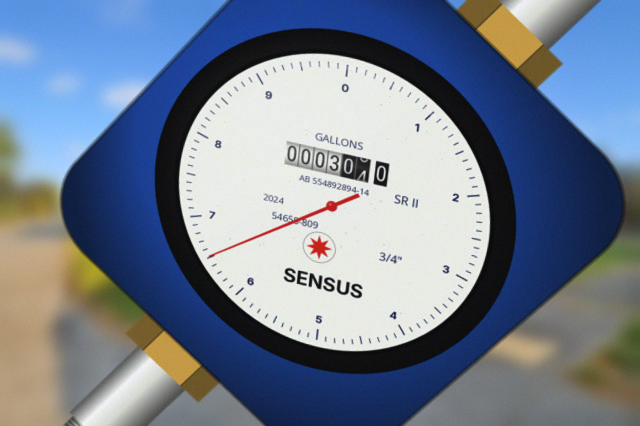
3036.5gal
